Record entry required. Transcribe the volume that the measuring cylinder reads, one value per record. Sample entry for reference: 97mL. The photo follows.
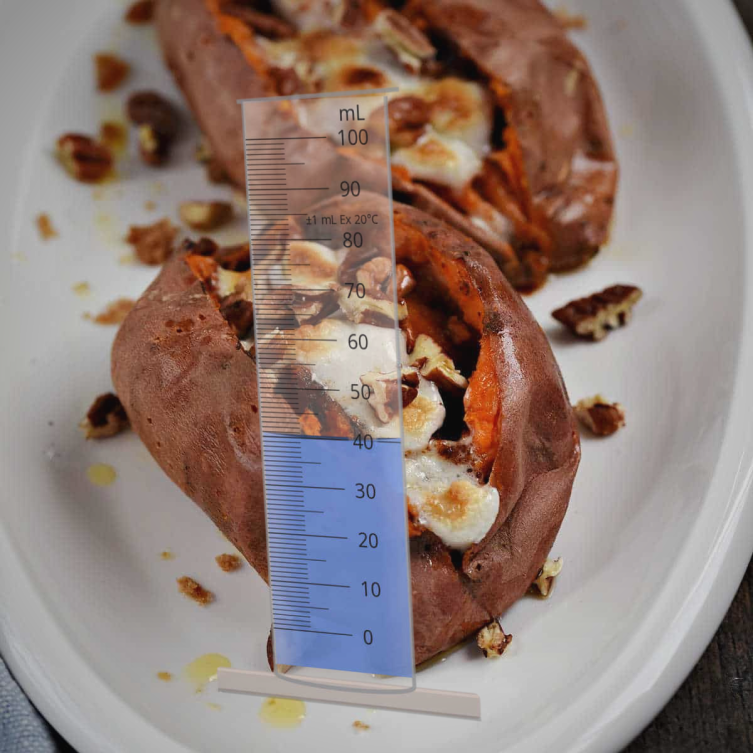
40mL
